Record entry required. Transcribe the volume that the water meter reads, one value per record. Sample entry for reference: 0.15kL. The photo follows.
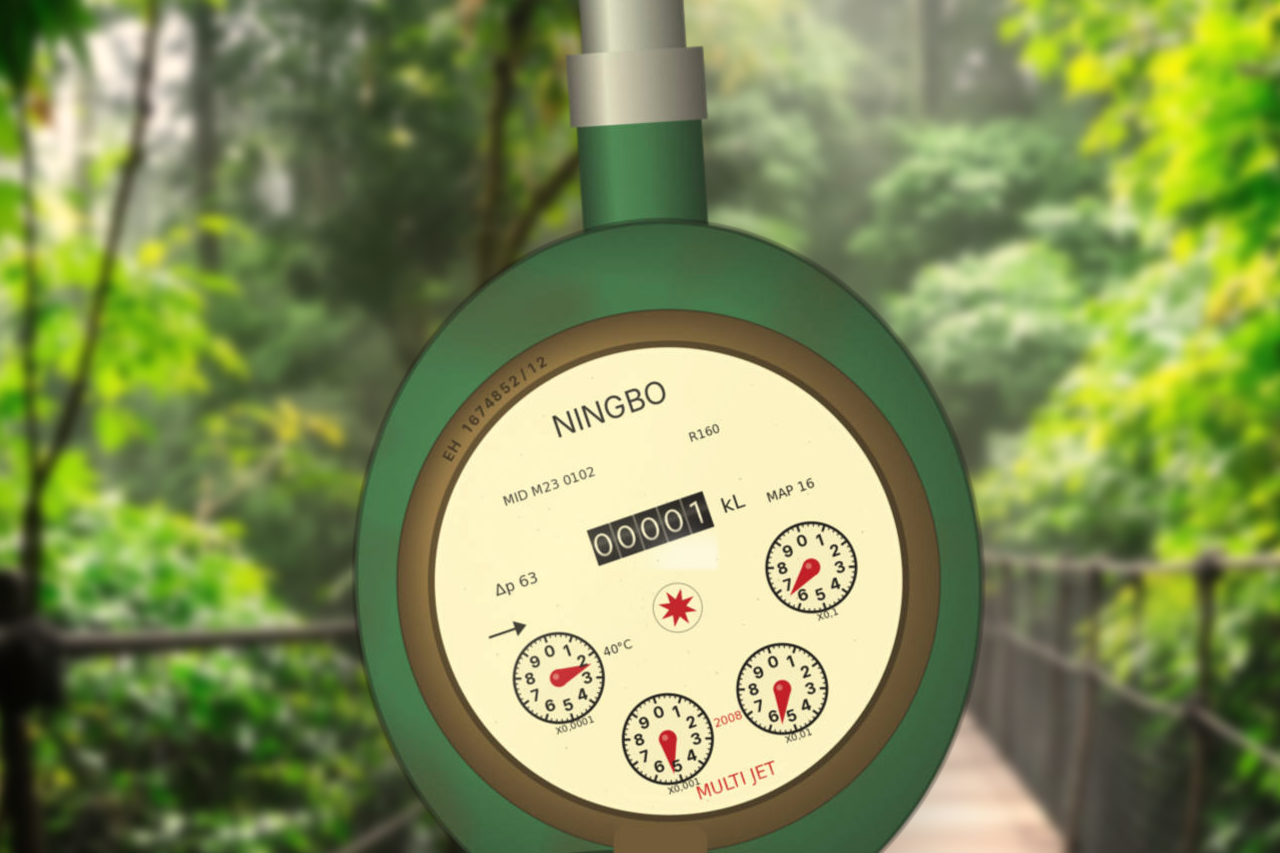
1.6552kL
